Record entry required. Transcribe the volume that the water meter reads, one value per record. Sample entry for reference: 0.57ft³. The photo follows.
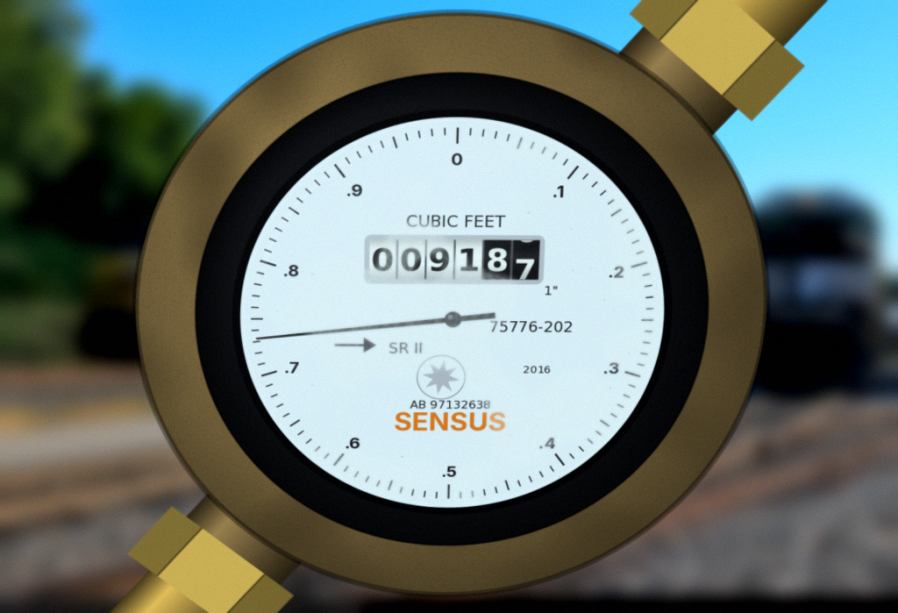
9186.73ft³
